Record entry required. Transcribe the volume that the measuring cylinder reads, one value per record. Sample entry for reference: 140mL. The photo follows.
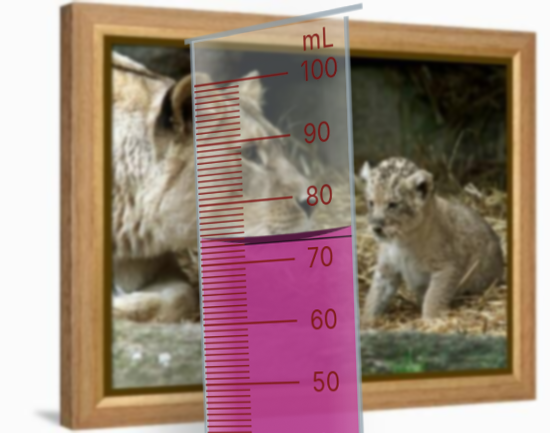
73mL
